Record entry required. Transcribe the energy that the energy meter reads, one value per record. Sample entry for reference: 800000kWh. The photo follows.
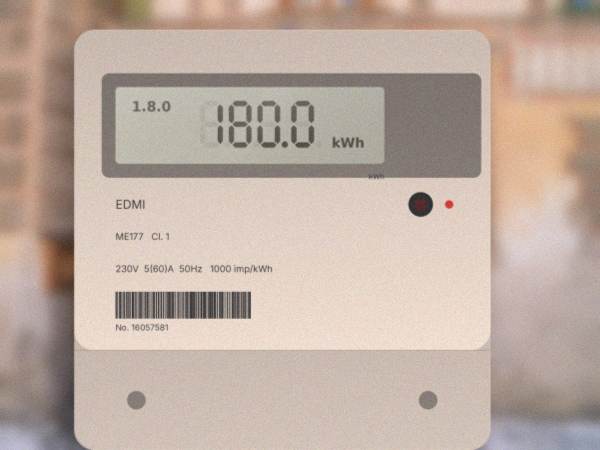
180.0kWh
